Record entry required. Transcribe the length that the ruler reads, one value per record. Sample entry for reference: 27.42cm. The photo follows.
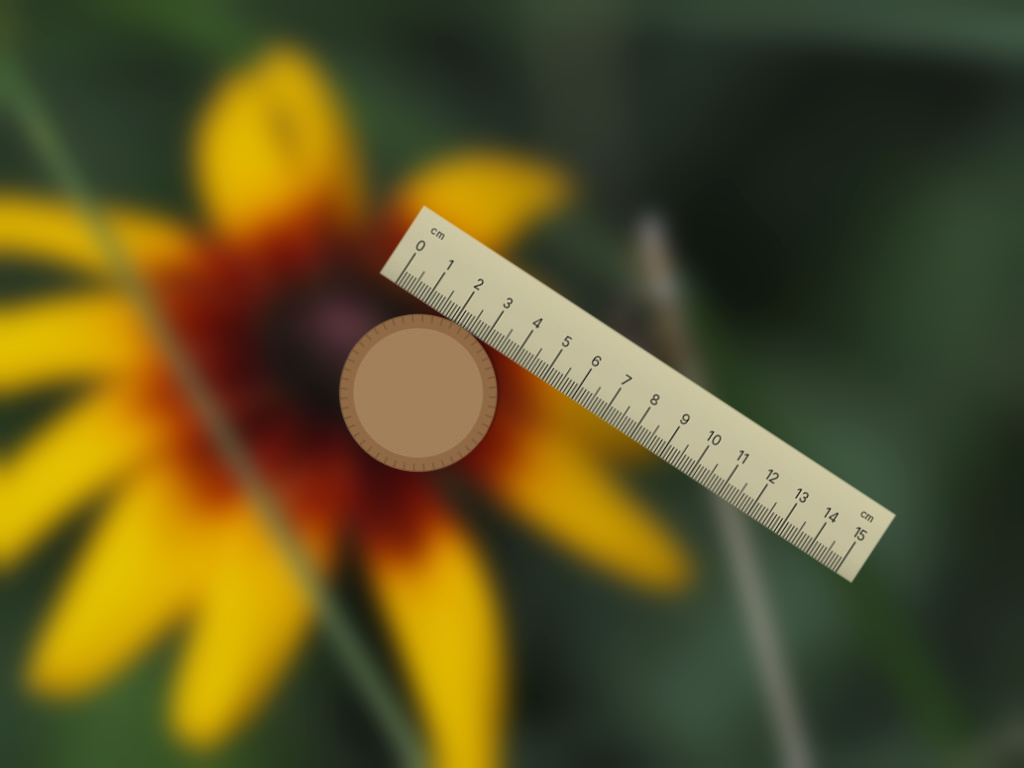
4.5cm
